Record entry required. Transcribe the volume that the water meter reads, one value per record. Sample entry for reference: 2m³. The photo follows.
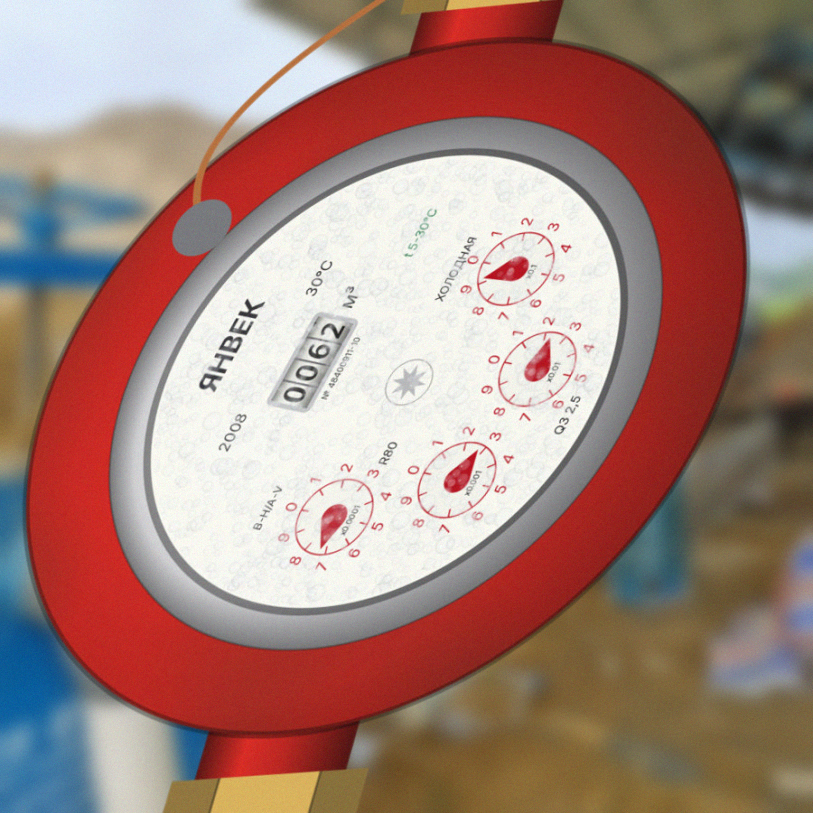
61.9227m³
